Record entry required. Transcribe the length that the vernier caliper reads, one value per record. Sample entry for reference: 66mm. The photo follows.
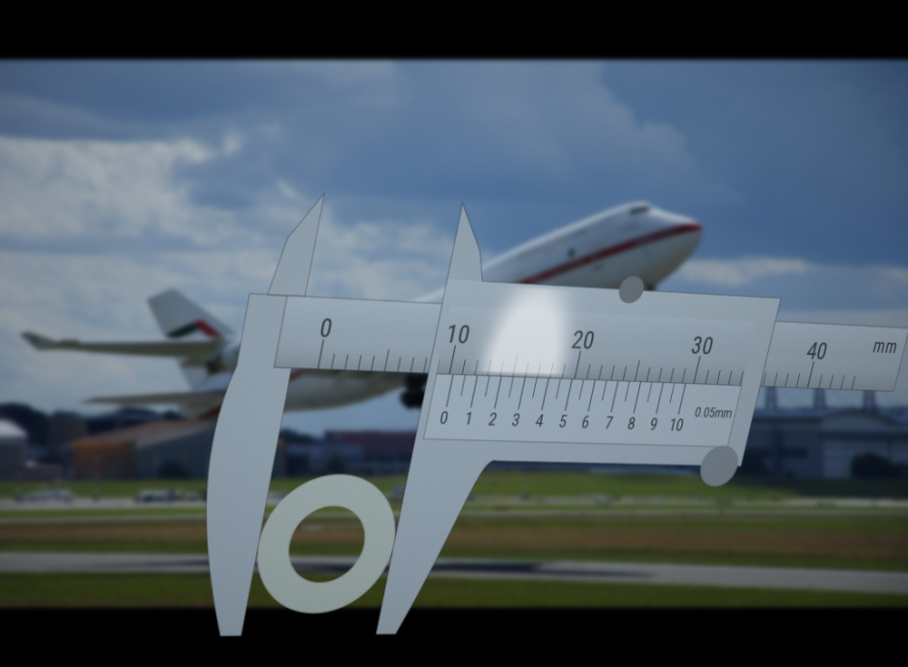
10.3mm
